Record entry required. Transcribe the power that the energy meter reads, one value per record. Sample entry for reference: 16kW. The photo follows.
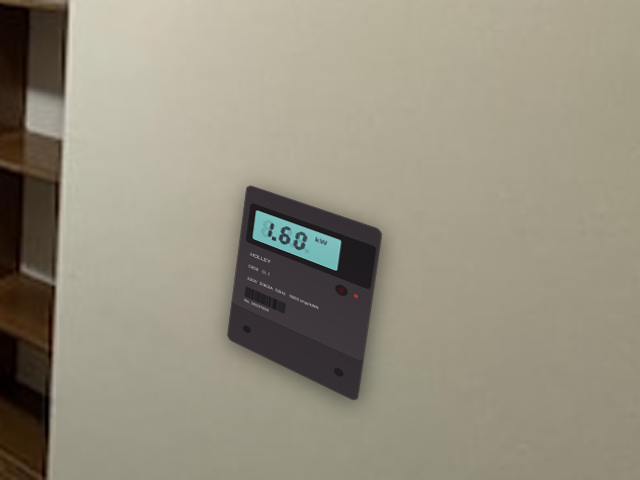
1.60kW
